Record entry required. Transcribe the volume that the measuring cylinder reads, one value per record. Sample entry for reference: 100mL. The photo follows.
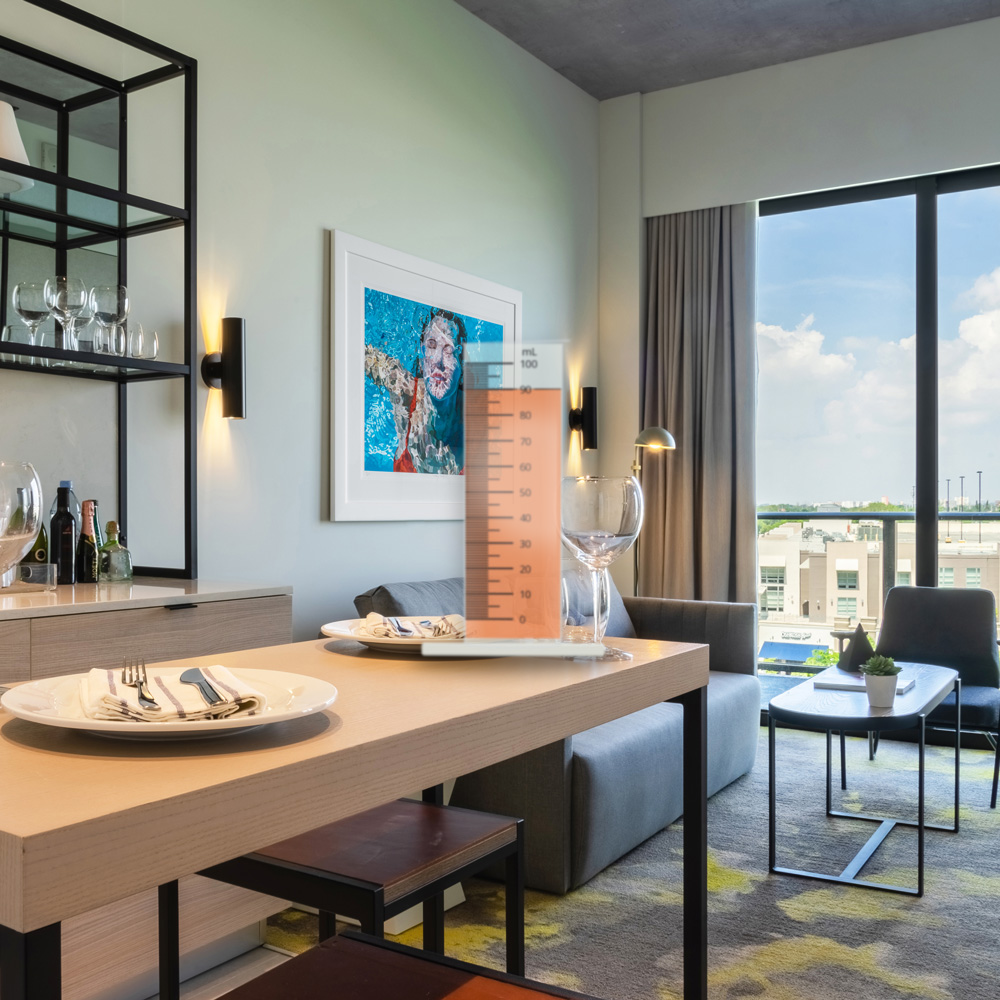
90mL
